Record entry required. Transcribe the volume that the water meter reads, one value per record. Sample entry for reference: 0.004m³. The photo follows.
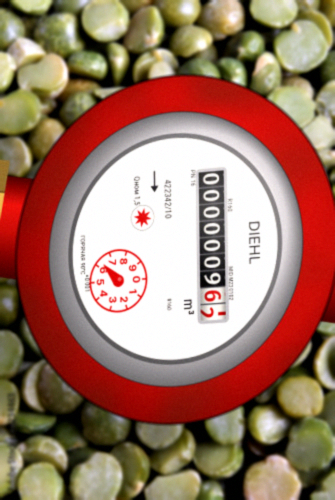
9.616m³
